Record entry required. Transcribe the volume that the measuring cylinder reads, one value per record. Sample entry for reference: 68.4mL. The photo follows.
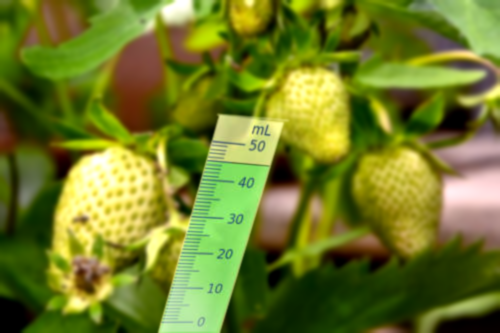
45mL
